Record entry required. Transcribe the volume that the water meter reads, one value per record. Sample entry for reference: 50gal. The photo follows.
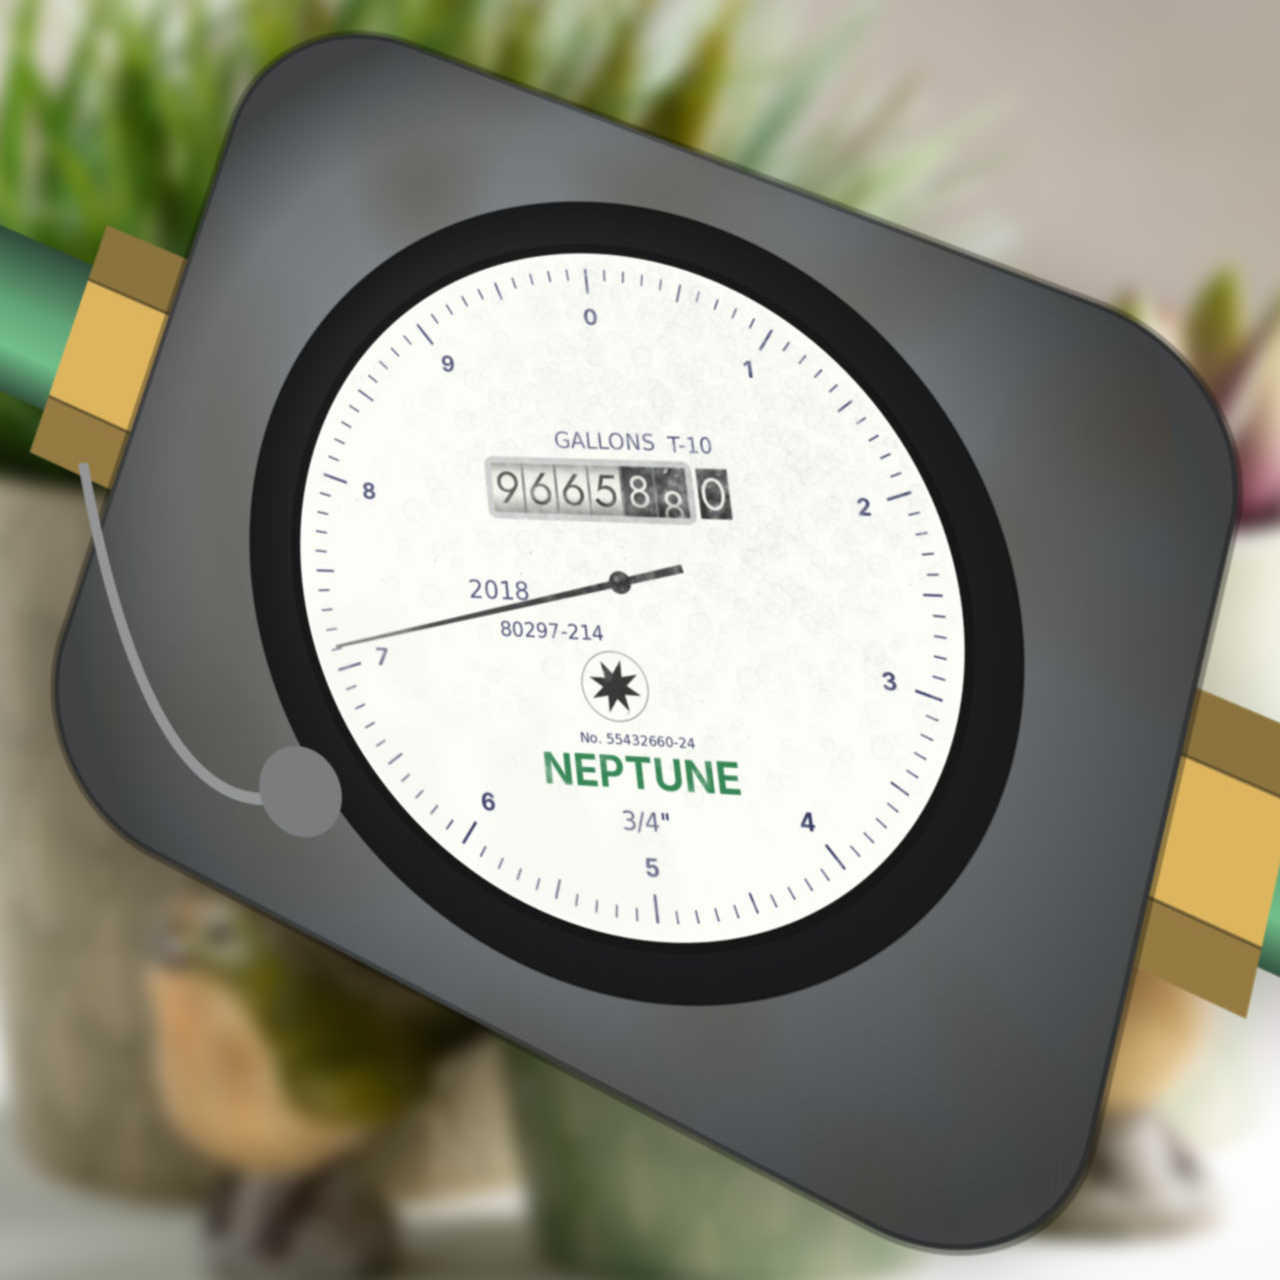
9665877.1gal
